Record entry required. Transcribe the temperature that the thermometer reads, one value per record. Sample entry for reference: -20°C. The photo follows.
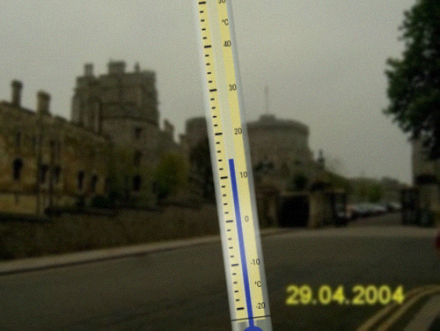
14°C
